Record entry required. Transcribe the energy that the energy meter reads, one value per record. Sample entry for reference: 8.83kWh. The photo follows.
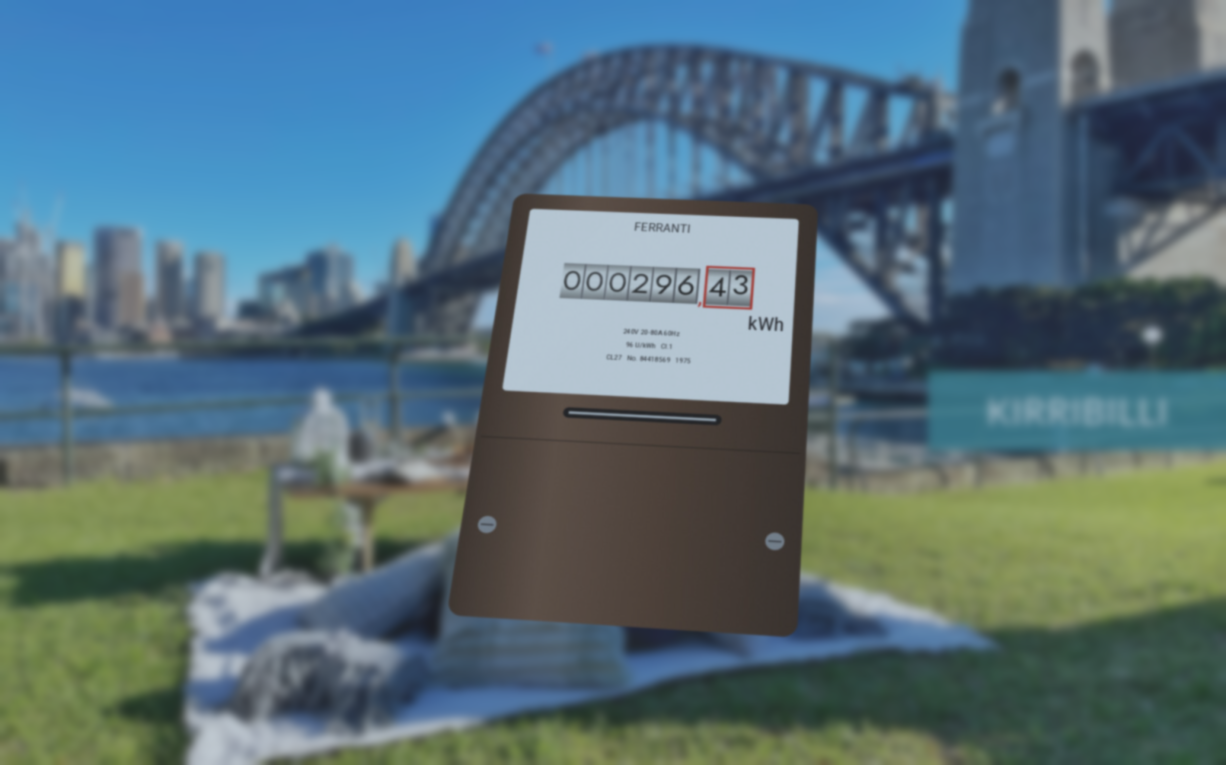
296.43kWh
